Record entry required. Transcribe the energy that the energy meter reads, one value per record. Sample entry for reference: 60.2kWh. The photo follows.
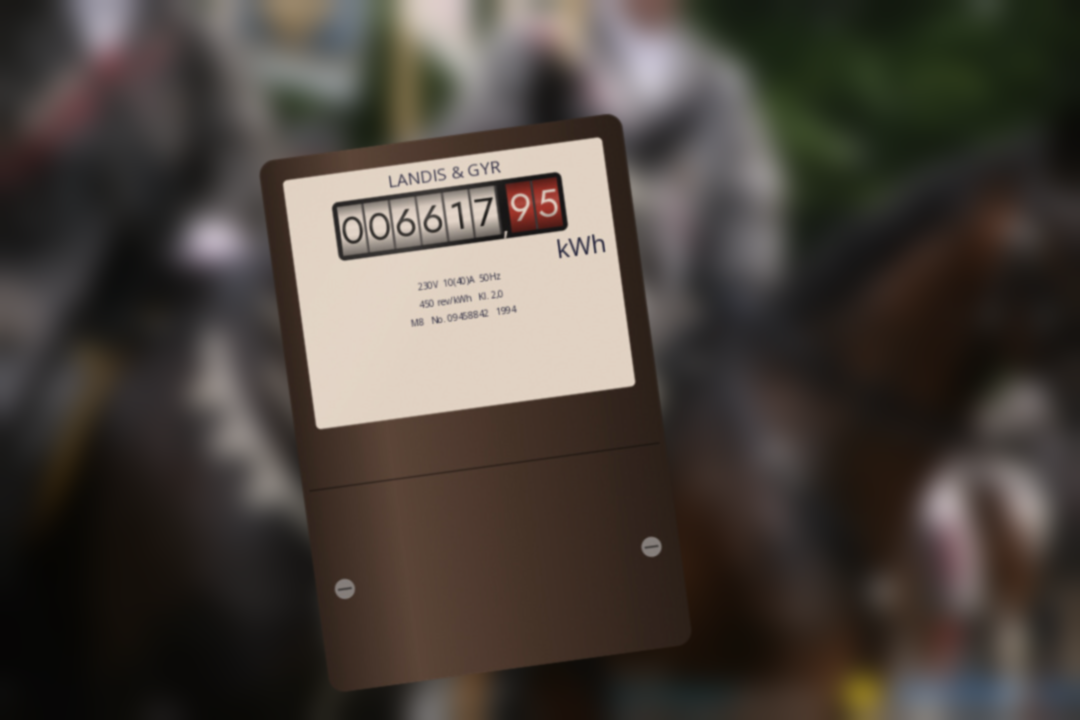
6617.95kWh
